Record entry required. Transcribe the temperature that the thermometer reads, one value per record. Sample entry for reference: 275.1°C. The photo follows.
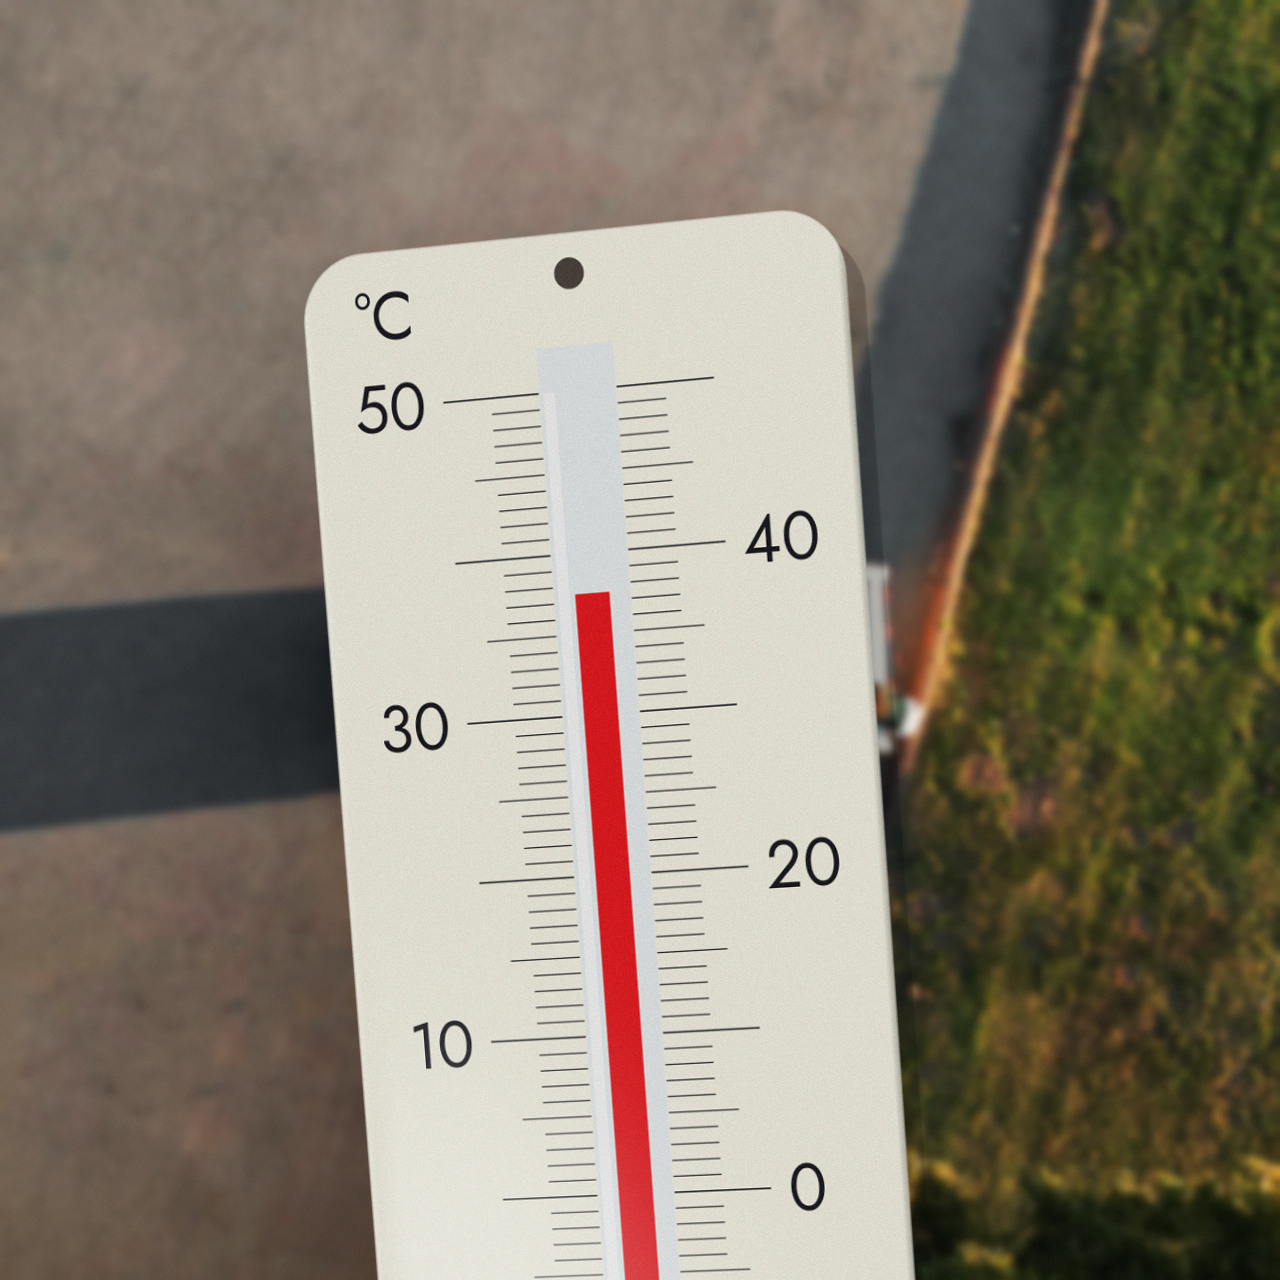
37.5°C
